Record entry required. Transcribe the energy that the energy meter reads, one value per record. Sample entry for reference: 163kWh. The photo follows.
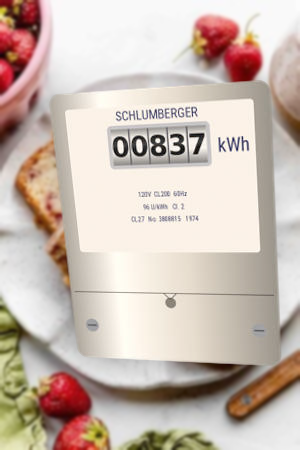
837kWh
